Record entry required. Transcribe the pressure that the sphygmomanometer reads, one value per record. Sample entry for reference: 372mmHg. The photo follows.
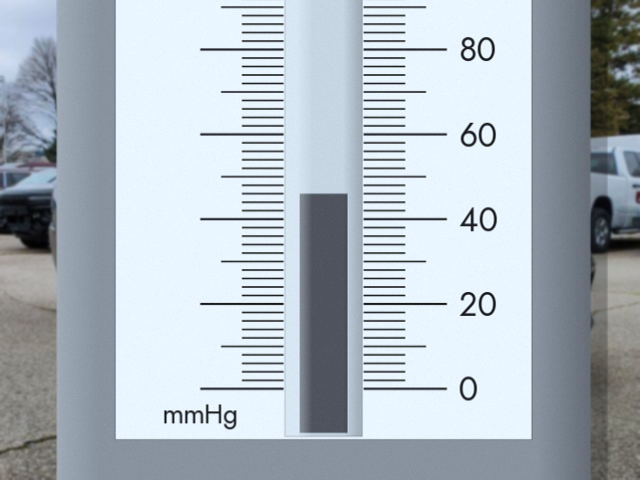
46mmHg
